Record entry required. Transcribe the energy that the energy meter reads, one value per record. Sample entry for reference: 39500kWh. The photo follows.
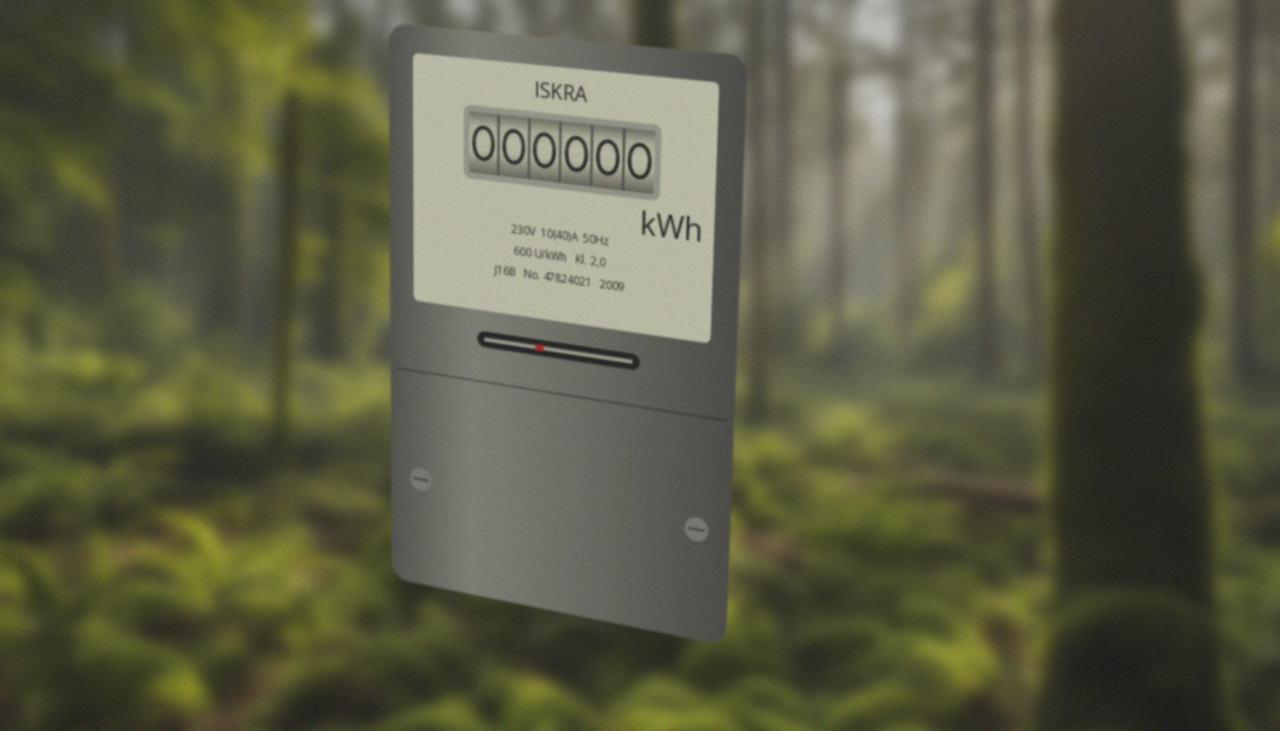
0kWh
